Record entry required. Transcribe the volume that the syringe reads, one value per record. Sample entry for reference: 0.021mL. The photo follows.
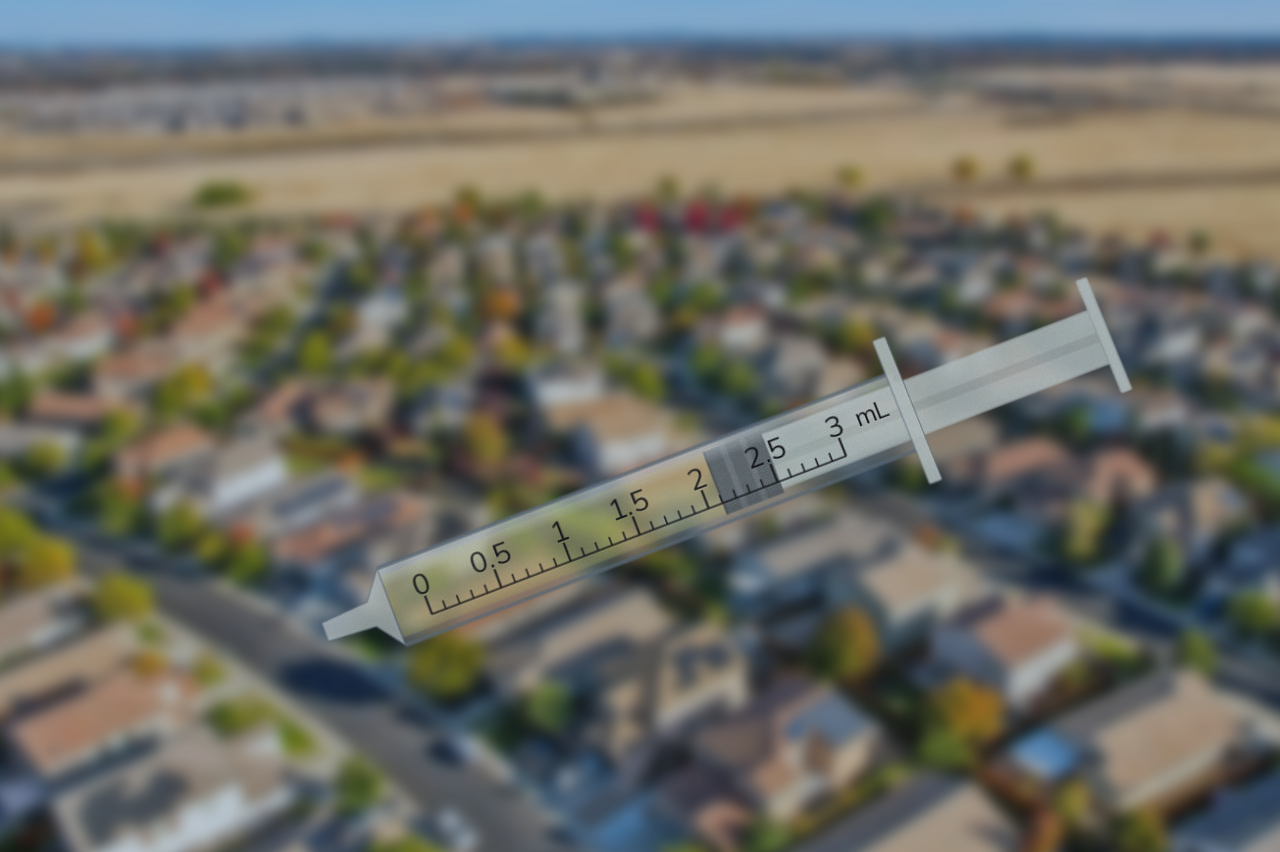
2.1mL
